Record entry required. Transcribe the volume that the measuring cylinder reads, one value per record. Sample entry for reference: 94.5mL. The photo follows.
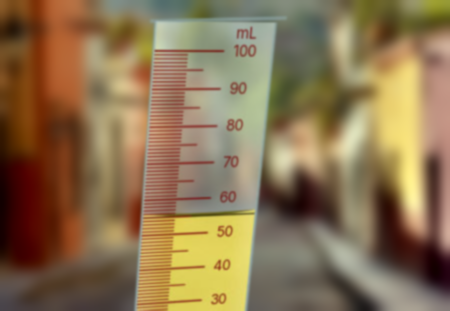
55mL
